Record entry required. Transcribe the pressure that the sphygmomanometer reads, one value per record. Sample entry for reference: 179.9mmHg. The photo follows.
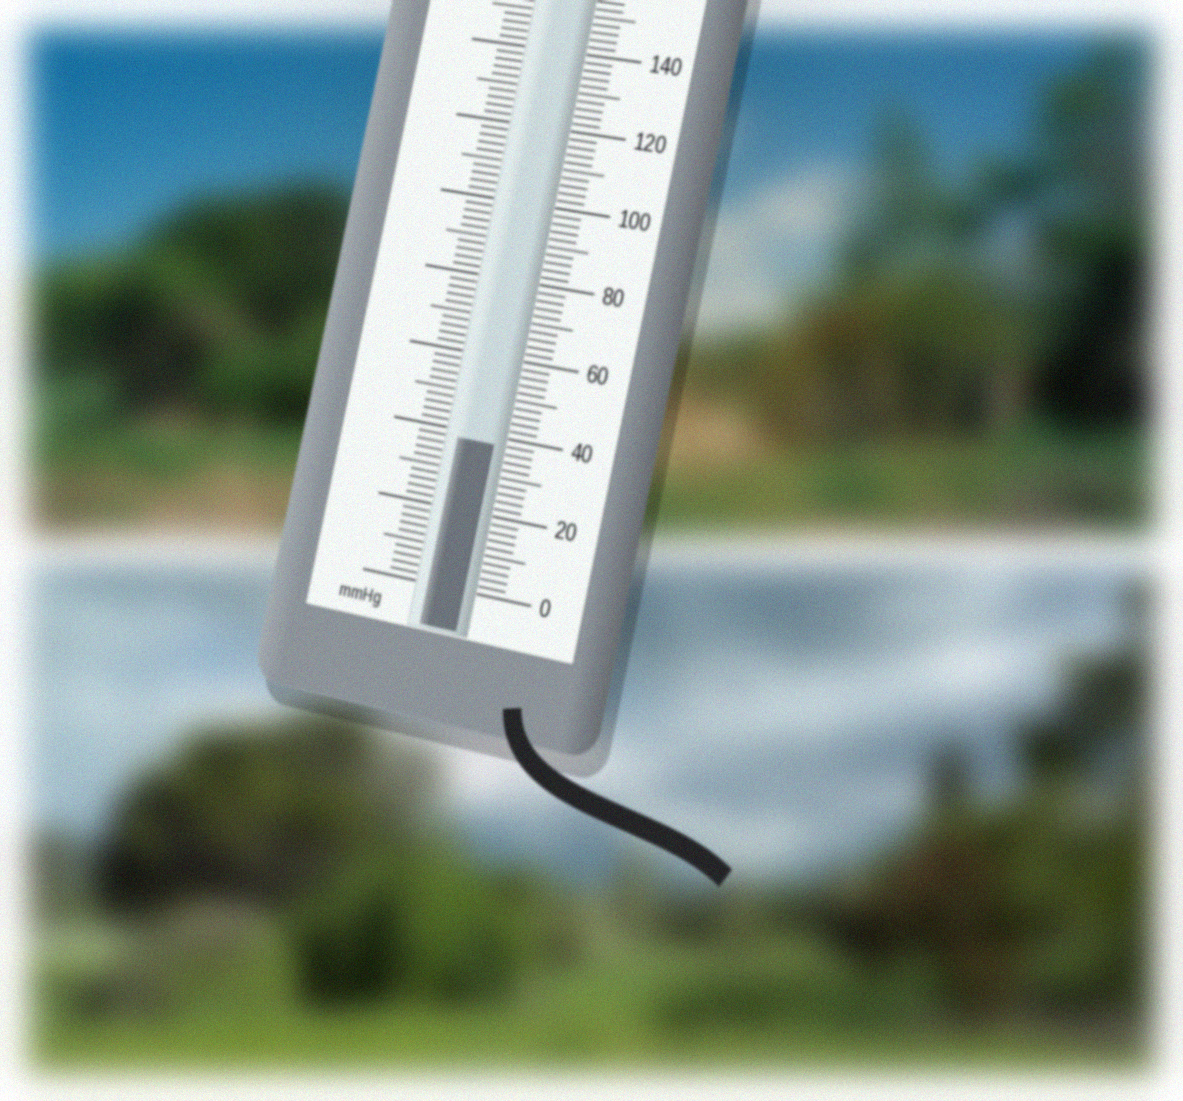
38mmHg
